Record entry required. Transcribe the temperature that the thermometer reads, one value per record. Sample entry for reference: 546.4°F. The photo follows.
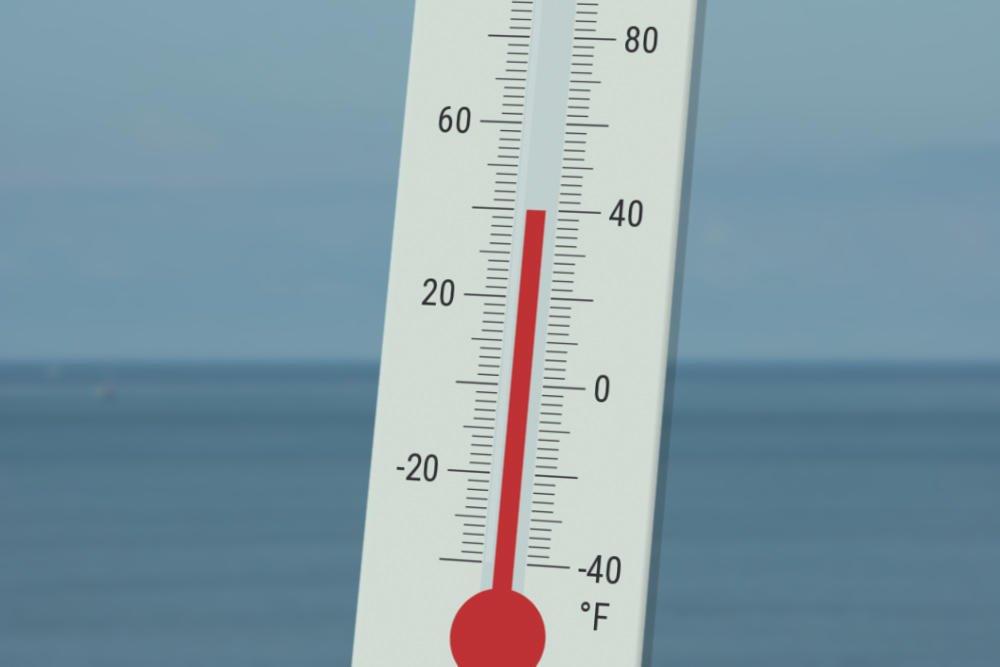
40°F
